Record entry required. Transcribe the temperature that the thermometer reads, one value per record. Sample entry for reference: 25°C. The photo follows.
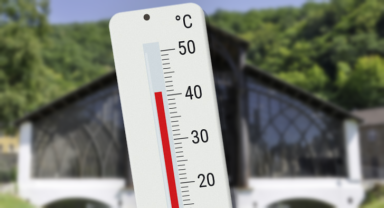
41°C
